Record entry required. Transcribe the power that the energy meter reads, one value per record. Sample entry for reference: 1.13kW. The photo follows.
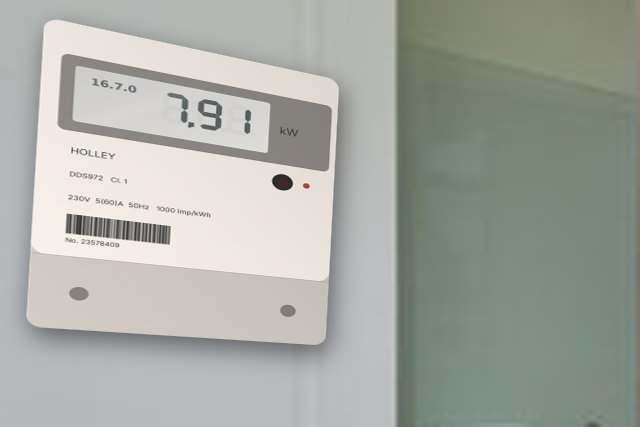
7.91kW
